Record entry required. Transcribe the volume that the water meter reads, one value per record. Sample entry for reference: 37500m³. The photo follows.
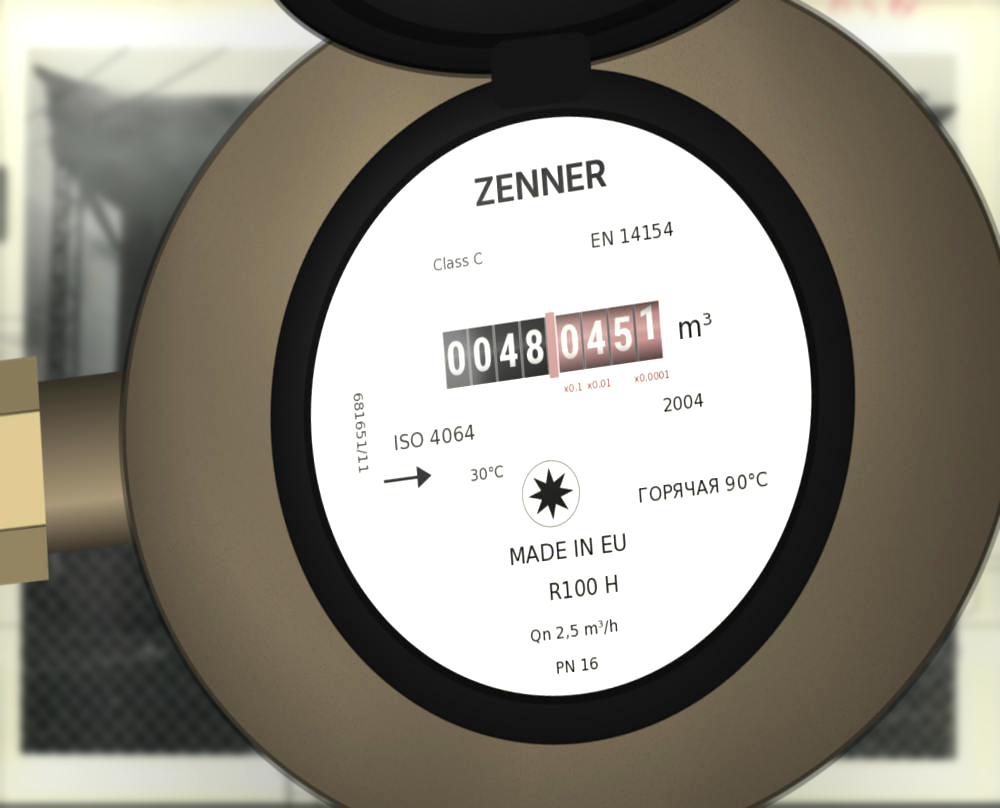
48.0451m³
